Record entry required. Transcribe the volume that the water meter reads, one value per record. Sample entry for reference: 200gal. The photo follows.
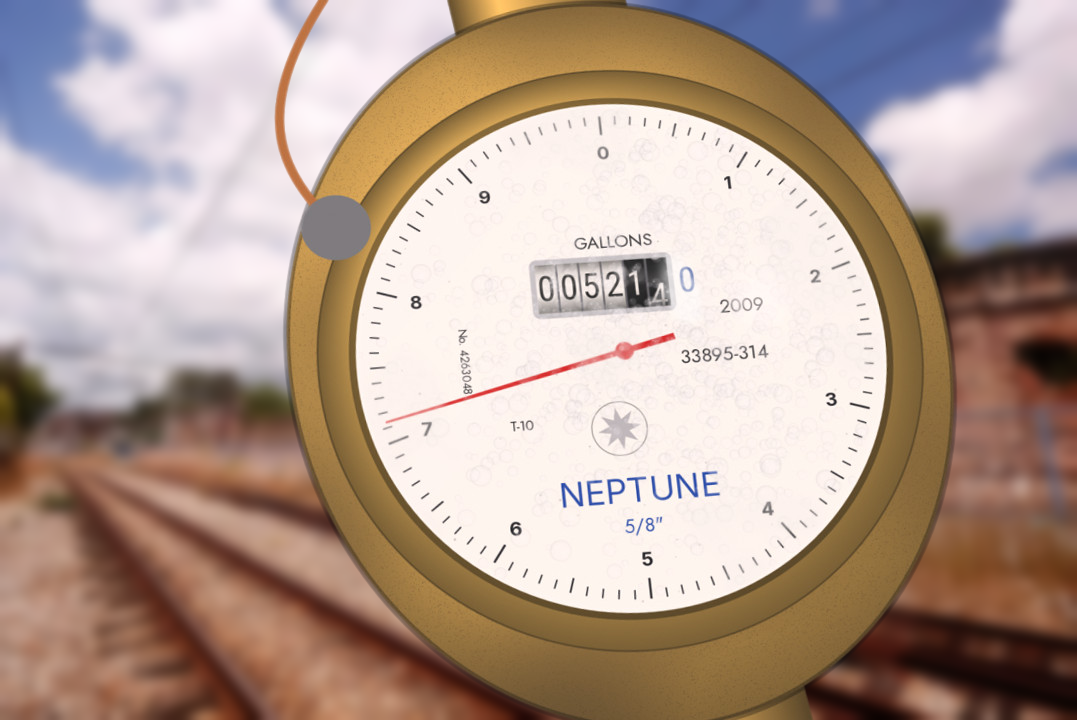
52137.1gal
